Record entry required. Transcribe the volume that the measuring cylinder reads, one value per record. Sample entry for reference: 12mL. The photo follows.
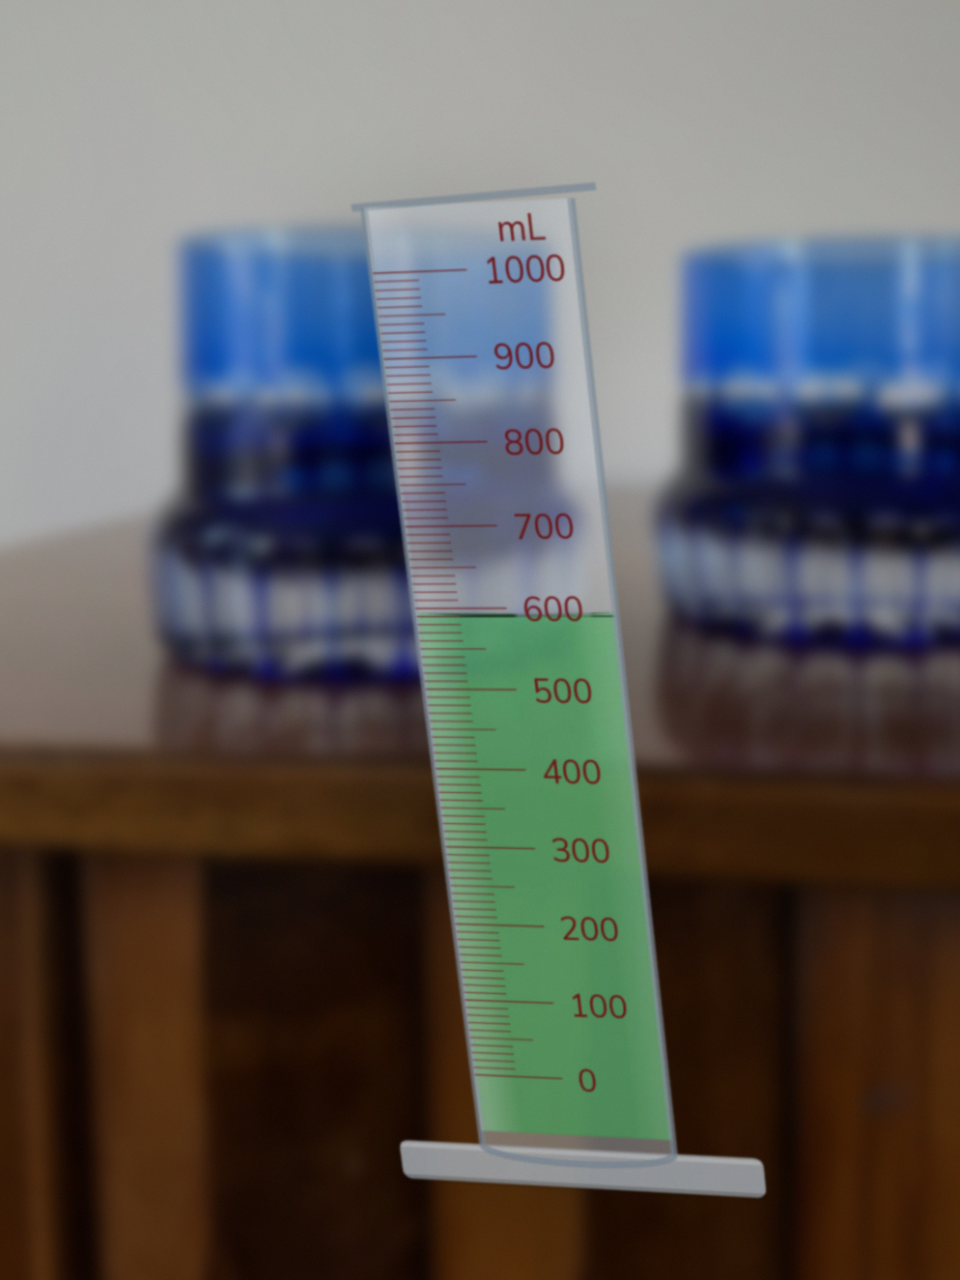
590mL
